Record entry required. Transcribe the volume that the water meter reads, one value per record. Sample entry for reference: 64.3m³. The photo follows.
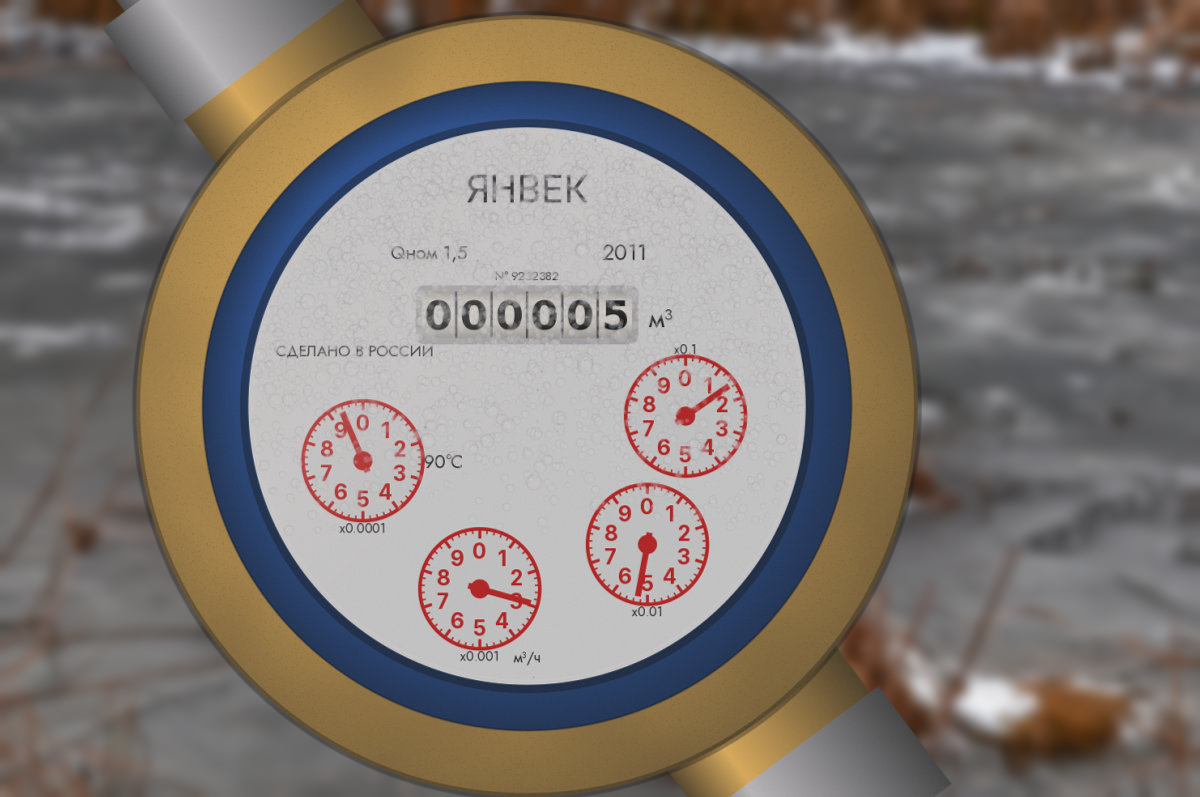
5.1529m³
